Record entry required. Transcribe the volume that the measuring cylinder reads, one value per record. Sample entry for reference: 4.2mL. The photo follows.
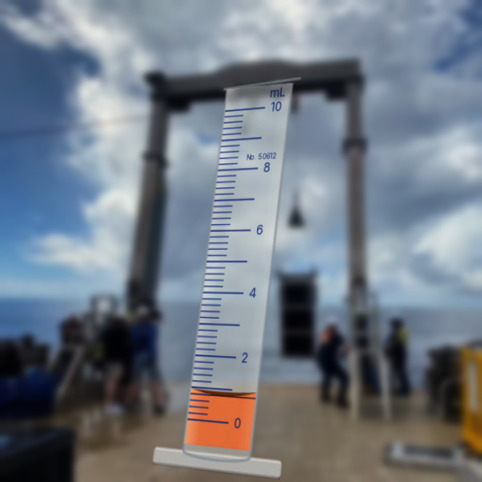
0.8mL
